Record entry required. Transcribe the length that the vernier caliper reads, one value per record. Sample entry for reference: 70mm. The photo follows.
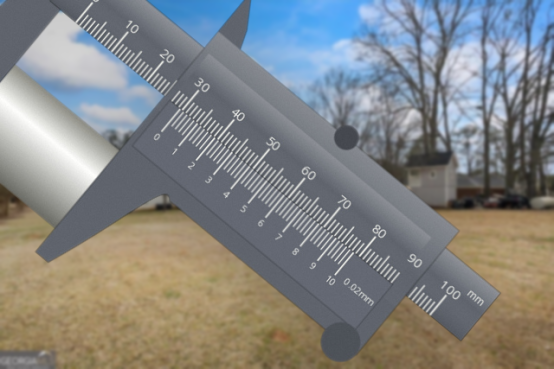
29.5mm
